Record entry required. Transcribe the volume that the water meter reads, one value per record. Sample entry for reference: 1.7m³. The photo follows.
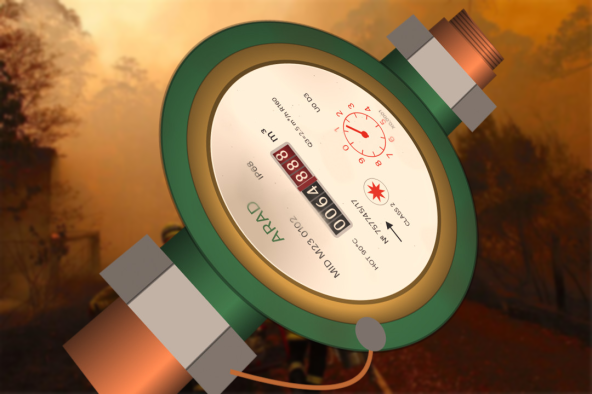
64.8881m³
